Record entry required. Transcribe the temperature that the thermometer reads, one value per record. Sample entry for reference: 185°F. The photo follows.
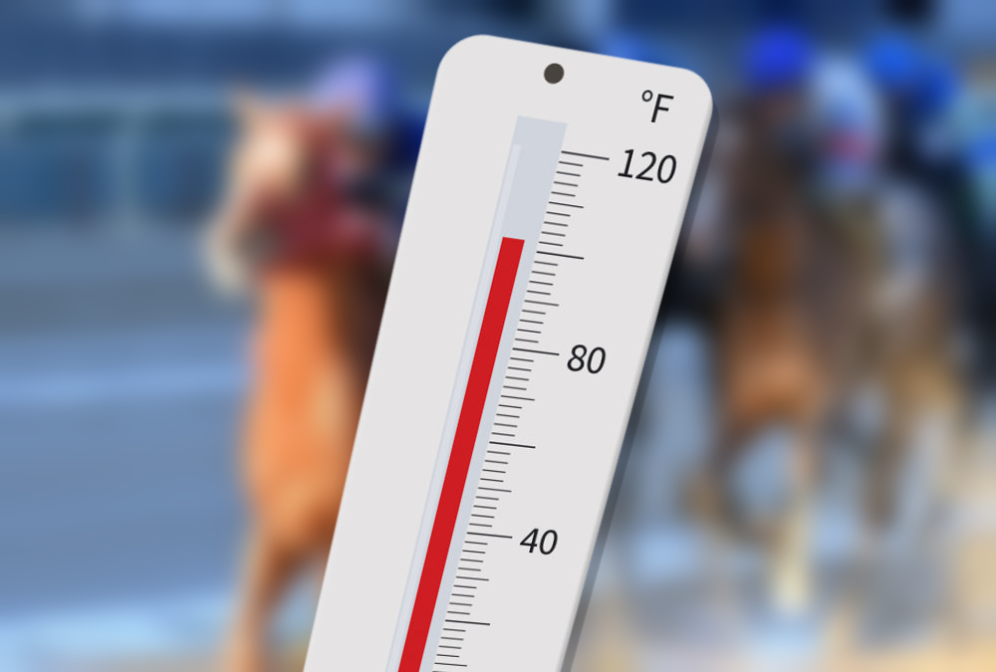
102°F
